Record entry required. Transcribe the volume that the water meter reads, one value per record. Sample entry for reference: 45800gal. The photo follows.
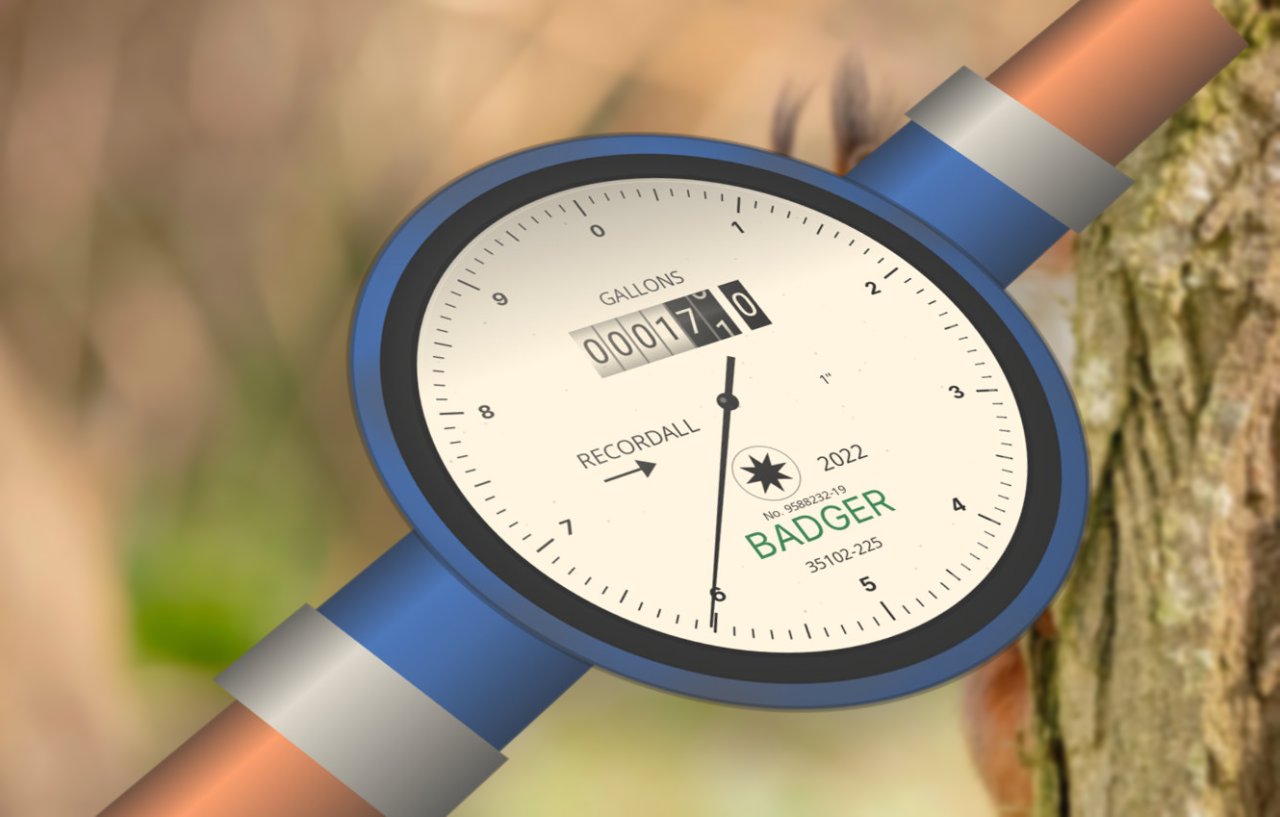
1706.0gal
